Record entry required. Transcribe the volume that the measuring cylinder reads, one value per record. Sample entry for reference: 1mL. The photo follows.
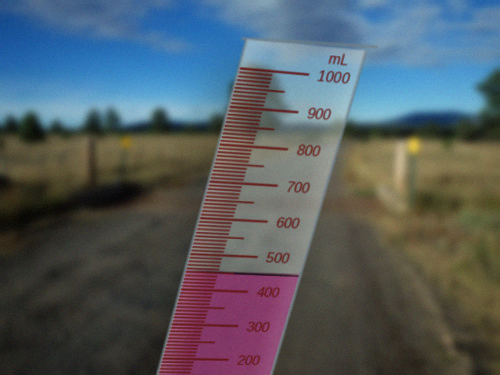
450mL
